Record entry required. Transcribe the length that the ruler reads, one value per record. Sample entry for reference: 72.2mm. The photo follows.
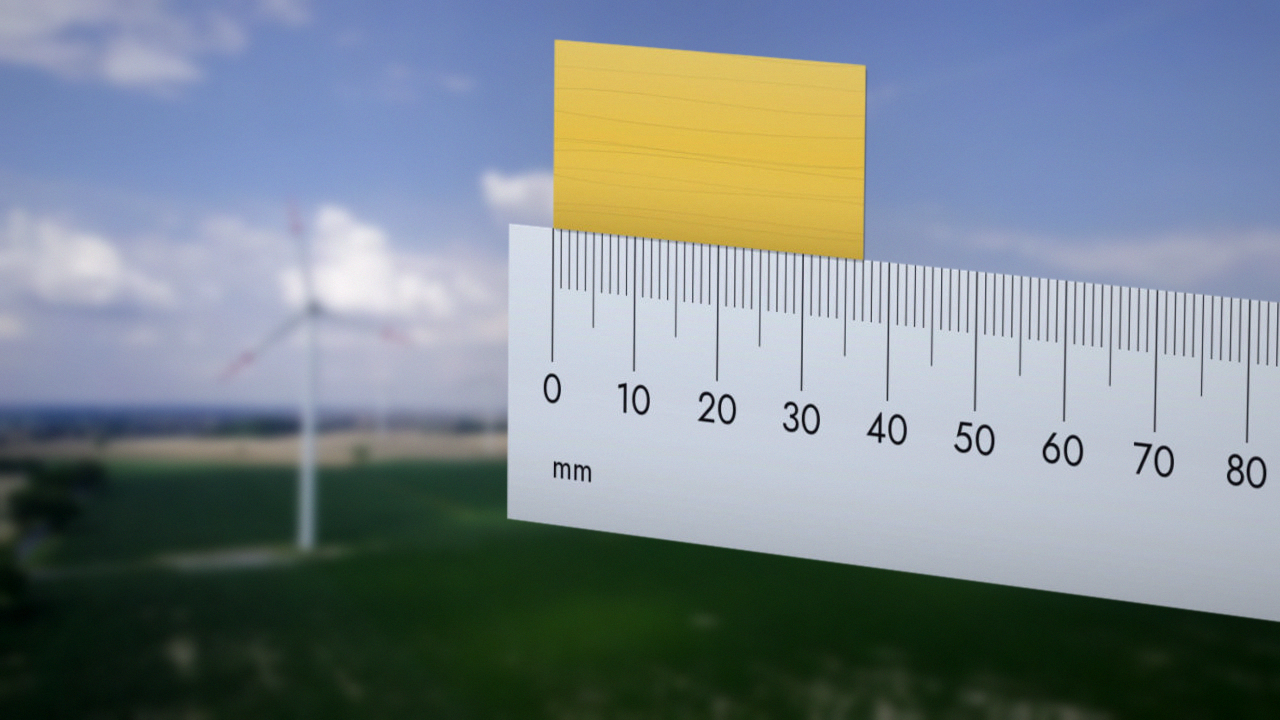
37mm
